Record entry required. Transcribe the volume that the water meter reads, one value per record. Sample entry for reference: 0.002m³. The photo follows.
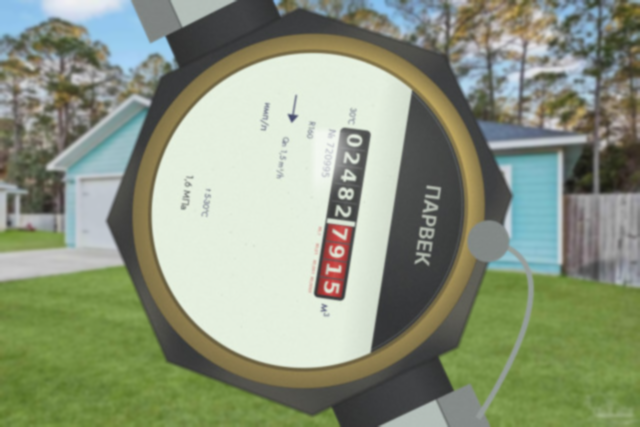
2482.7915m³
